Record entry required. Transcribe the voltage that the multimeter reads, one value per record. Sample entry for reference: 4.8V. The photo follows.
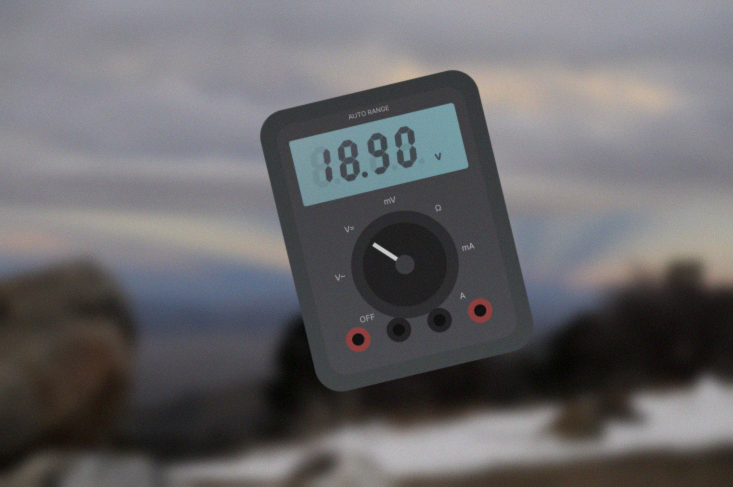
18.90V
